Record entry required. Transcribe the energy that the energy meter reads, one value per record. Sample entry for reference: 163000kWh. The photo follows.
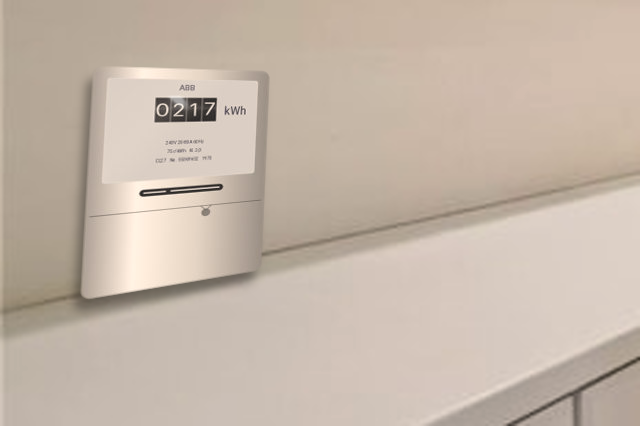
217kWh
